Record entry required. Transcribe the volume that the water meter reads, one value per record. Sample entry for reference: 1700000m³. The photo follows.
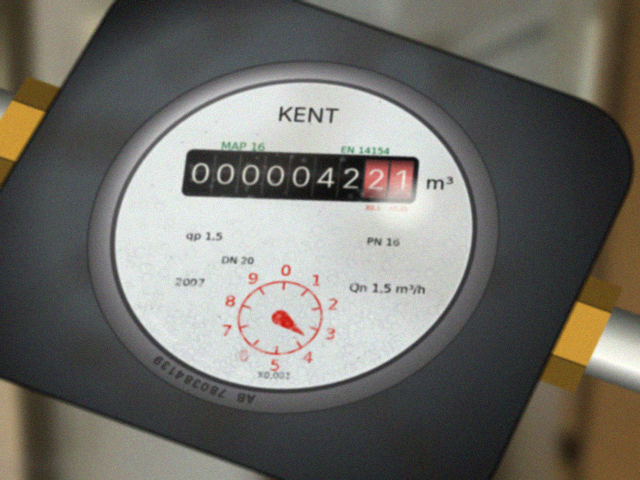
42.213m³
